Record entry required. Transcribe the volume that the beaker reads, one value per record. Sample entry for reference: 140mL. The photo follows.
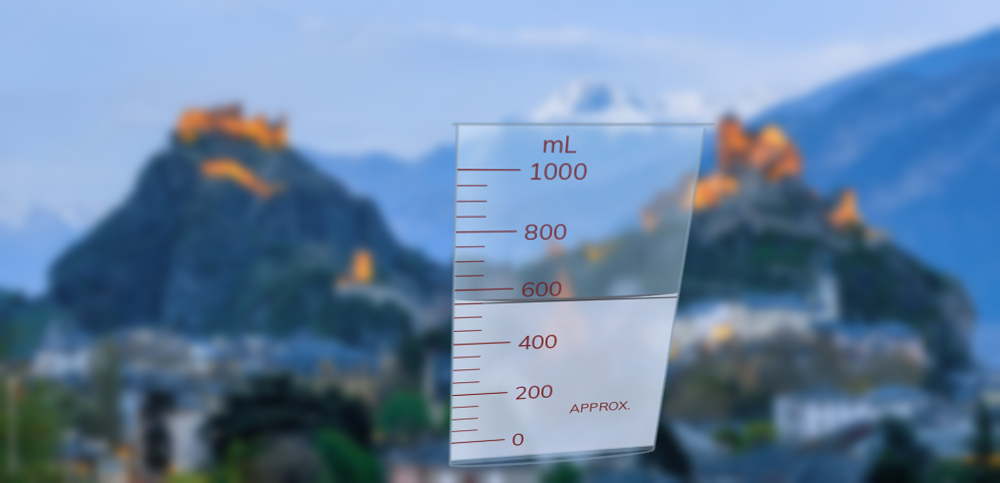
550mL
